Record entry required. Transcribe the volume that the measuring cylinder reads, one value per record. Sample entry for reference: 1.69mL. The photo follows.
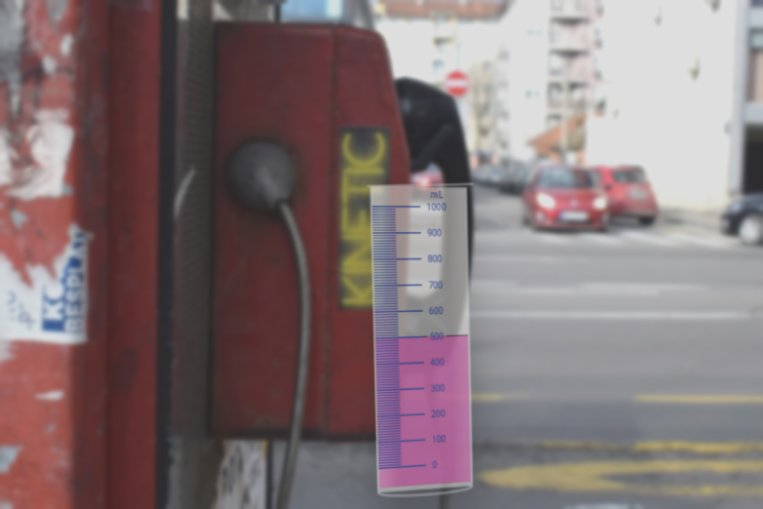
500mL
